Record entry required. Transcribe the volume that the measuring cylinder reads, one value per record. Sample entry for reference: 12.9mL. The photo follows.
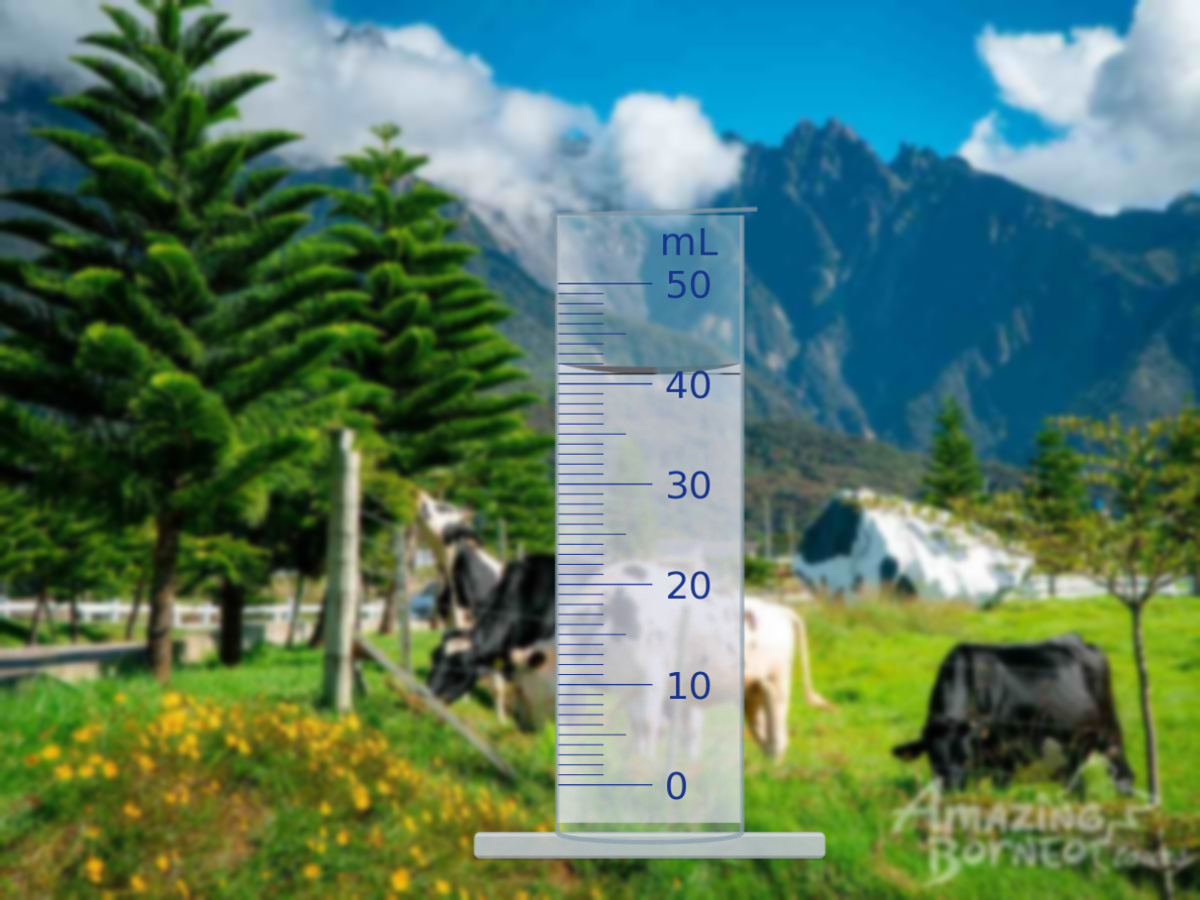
41mL
